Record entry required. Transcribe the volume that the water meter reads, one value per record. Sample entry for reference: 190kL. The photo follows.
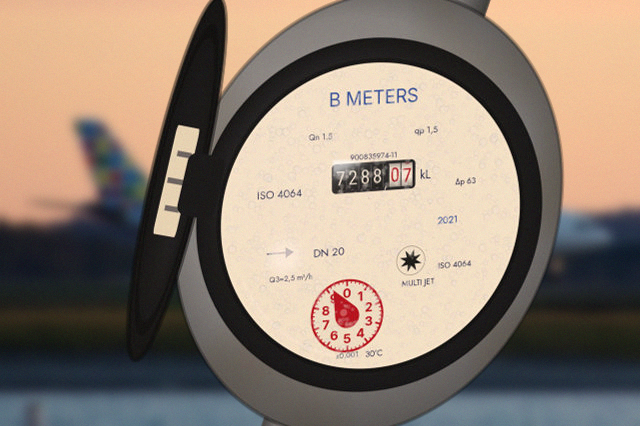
7288.069kL
